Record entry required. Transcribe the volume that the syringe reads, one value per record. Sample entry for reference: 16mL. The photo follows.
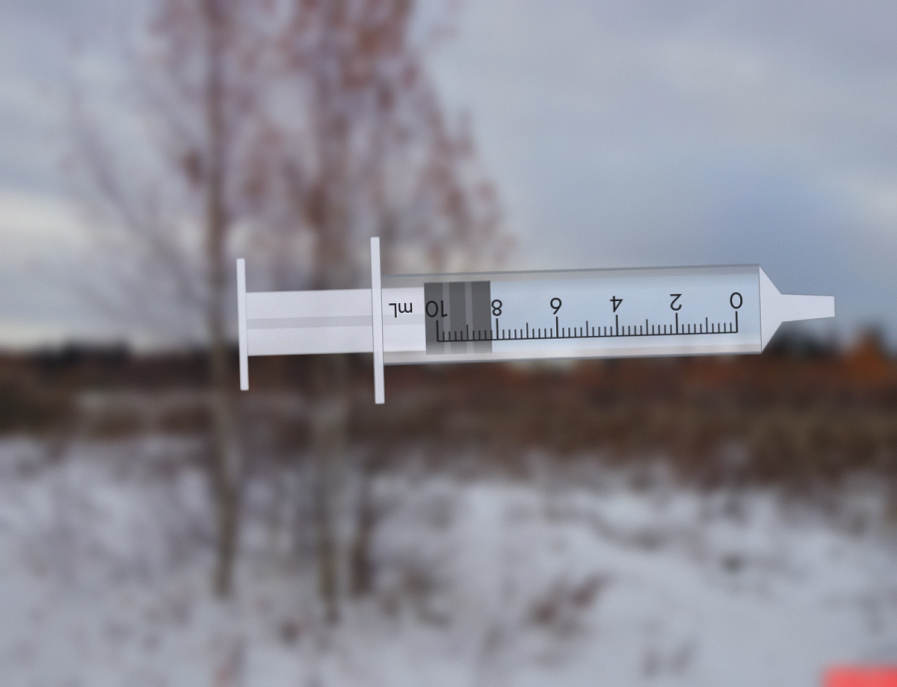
8.2mL
